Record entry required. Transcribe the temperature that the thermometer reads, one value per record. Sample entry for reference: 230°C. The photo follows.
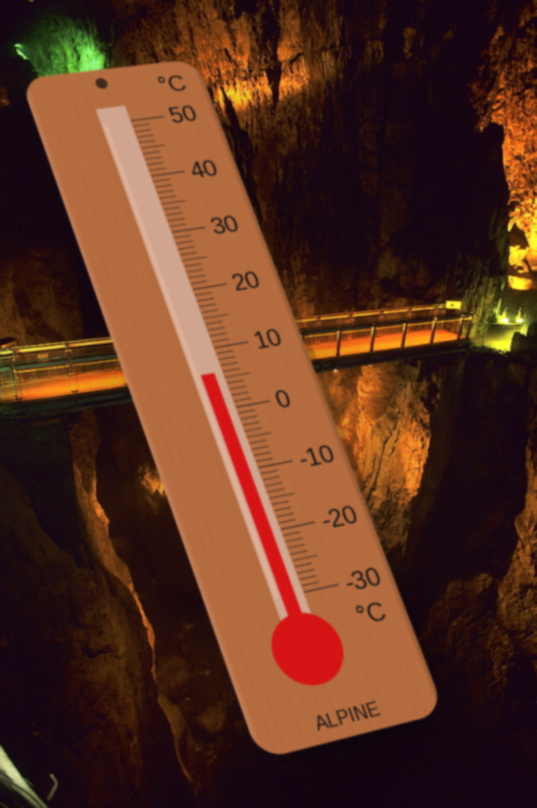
6°C
